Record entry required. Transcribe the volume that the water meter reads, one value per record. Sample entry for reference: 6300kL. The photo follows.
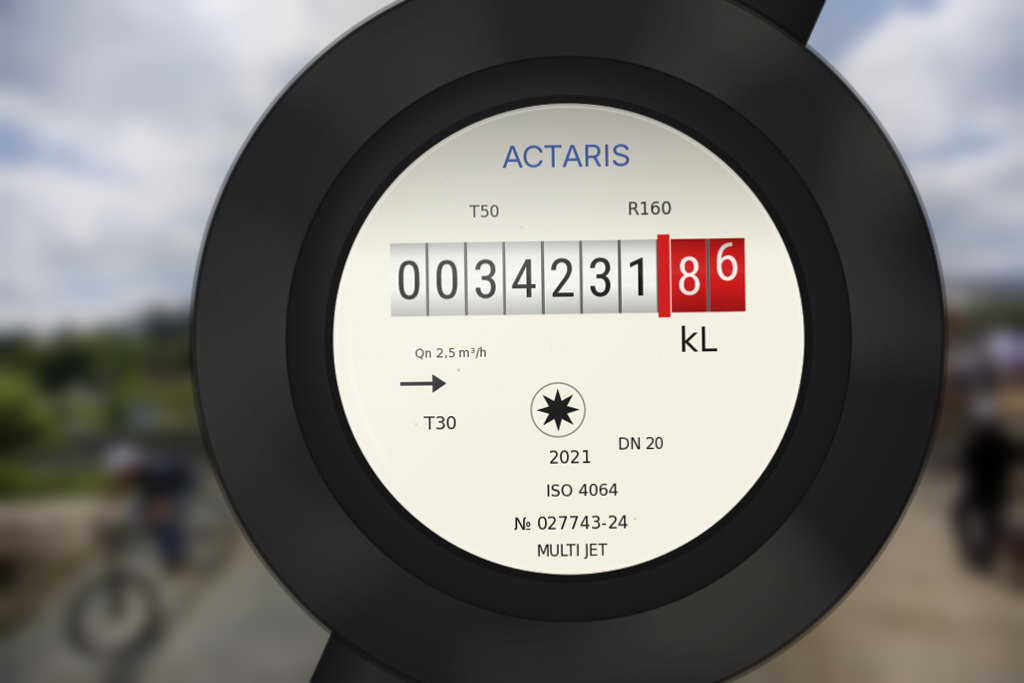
34231.86kL
